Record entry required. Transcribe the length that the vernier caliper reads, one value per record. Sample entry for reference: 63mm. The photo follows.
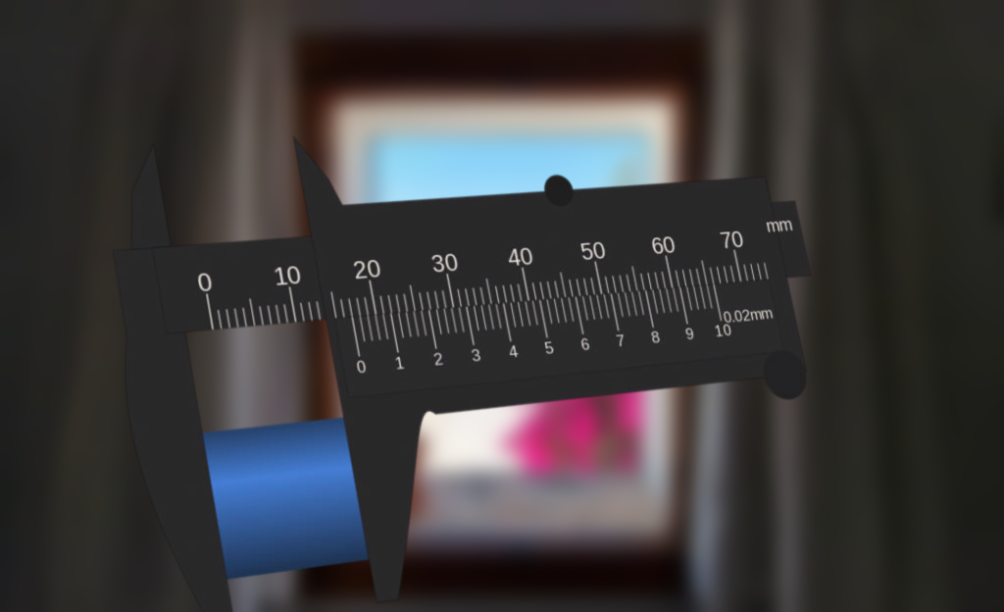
17.0mm
